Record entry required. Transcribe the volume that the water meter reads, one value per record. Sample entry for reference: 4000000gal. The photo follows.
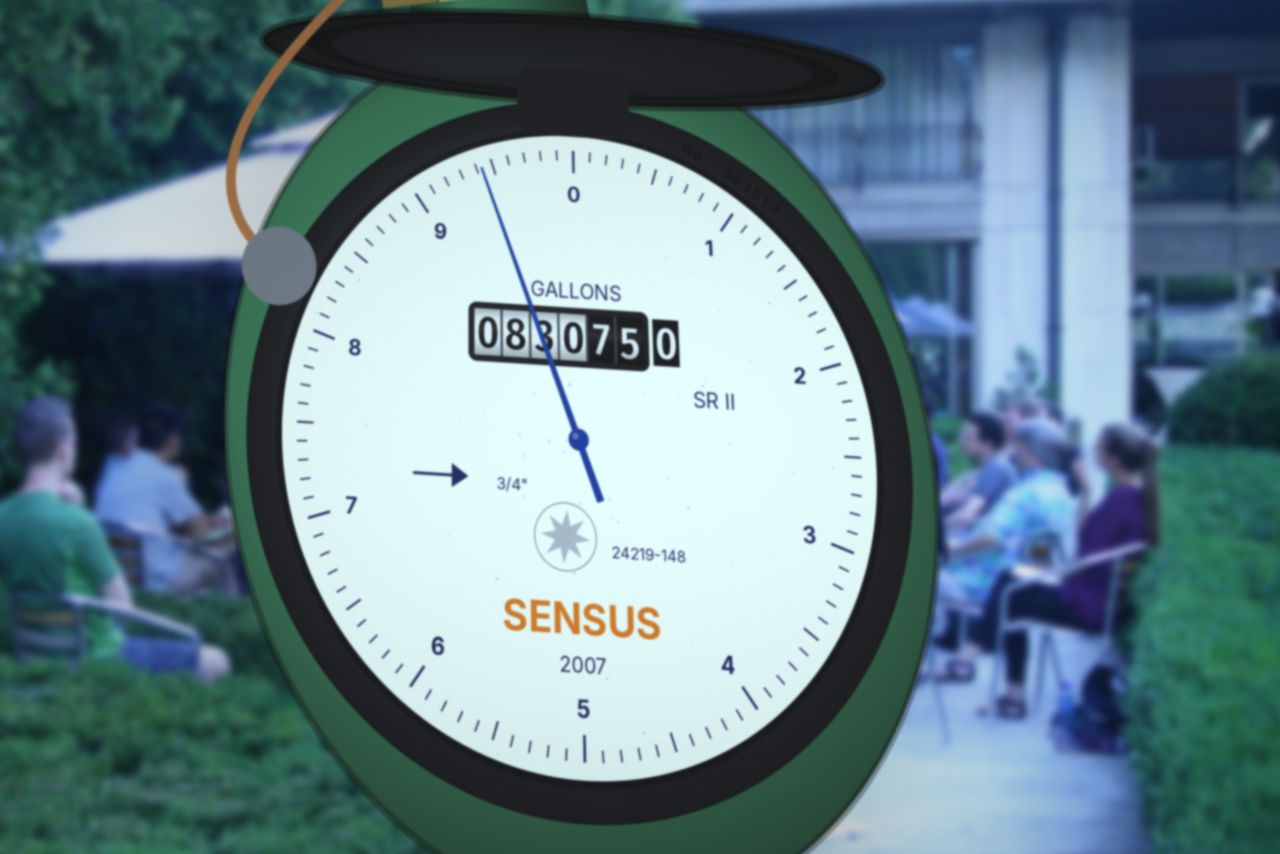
830749.4gal
